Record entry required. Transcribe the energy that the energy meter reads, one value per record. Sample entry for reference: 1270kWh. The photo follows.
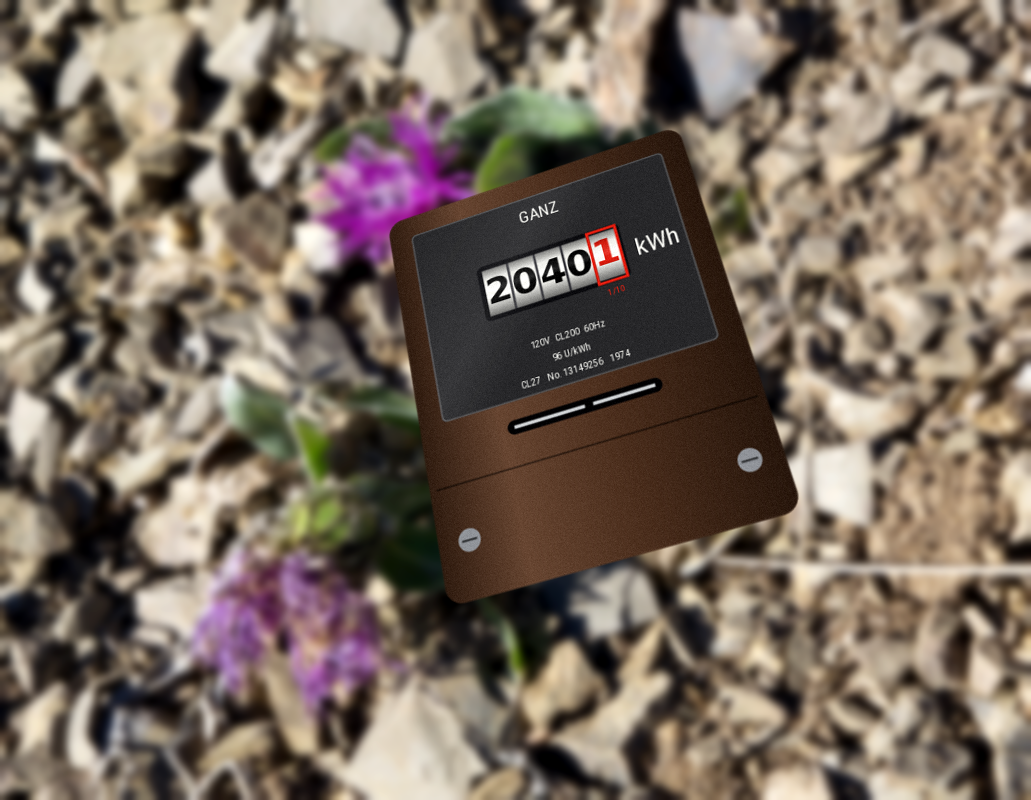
2040.1kWh
